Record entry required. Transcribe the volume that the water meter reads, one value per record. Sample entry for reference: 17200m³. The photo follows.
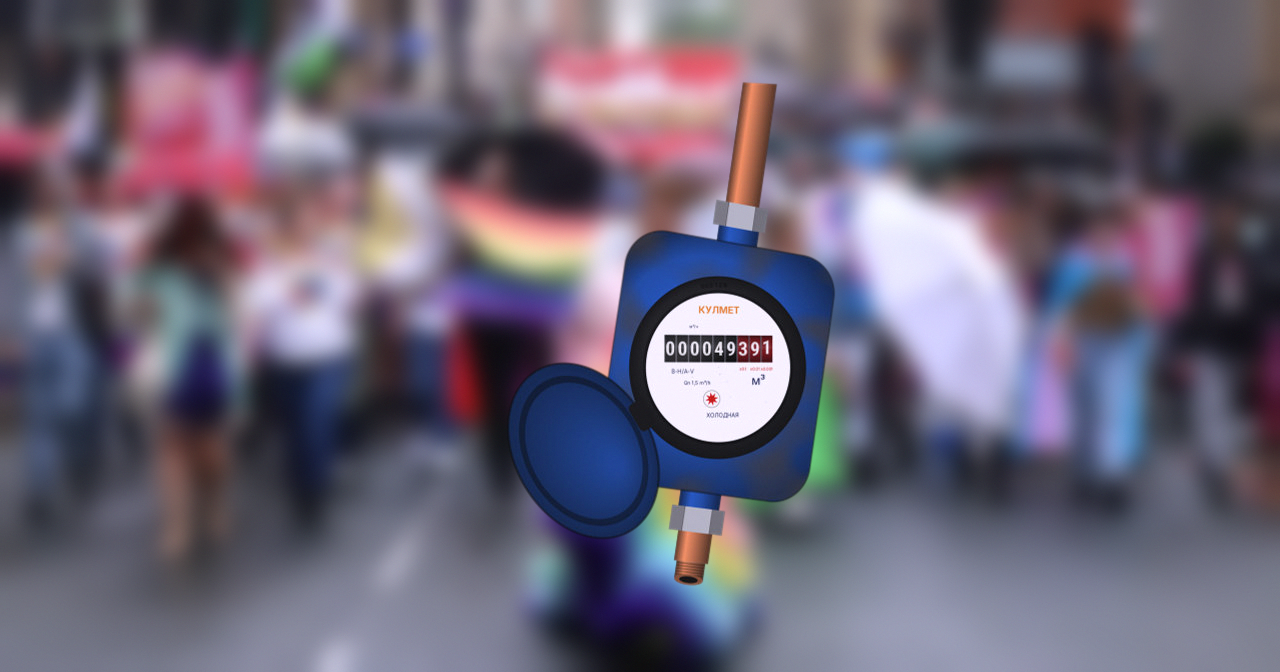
49.391m³
